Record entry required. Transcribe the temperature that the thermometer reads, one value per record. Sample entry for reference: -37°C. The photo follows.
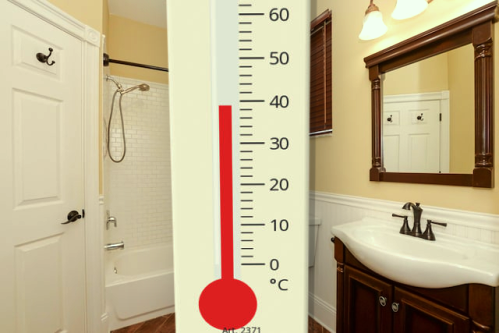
39°C
